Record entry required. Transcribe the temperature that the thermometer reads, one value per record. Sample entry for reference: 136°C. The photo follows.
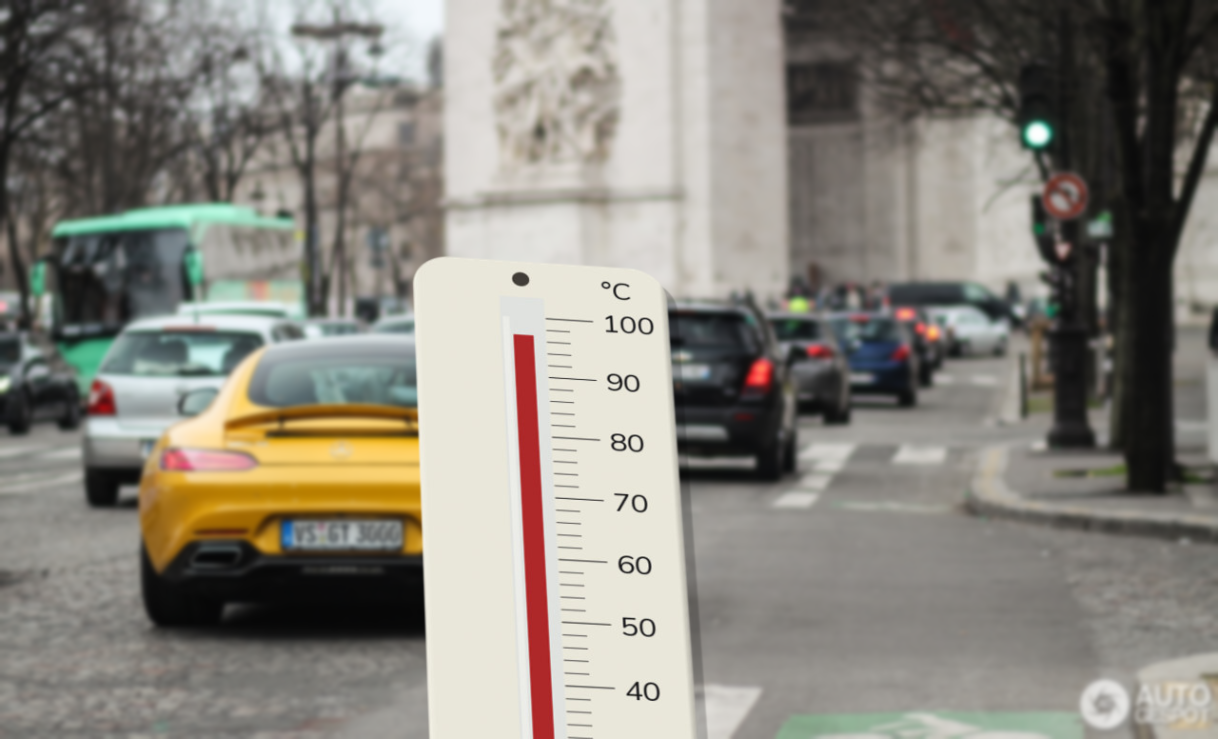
97°C
